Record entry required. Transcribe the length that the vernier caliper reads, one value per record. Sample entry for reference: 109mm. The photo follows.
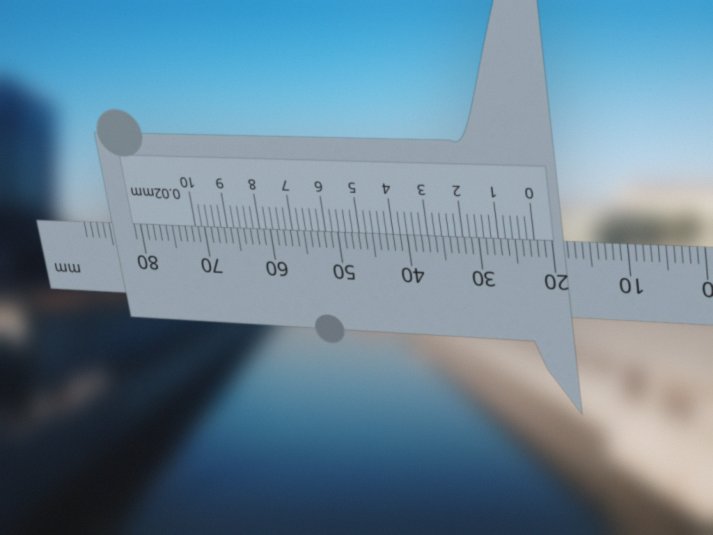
22.4mm
